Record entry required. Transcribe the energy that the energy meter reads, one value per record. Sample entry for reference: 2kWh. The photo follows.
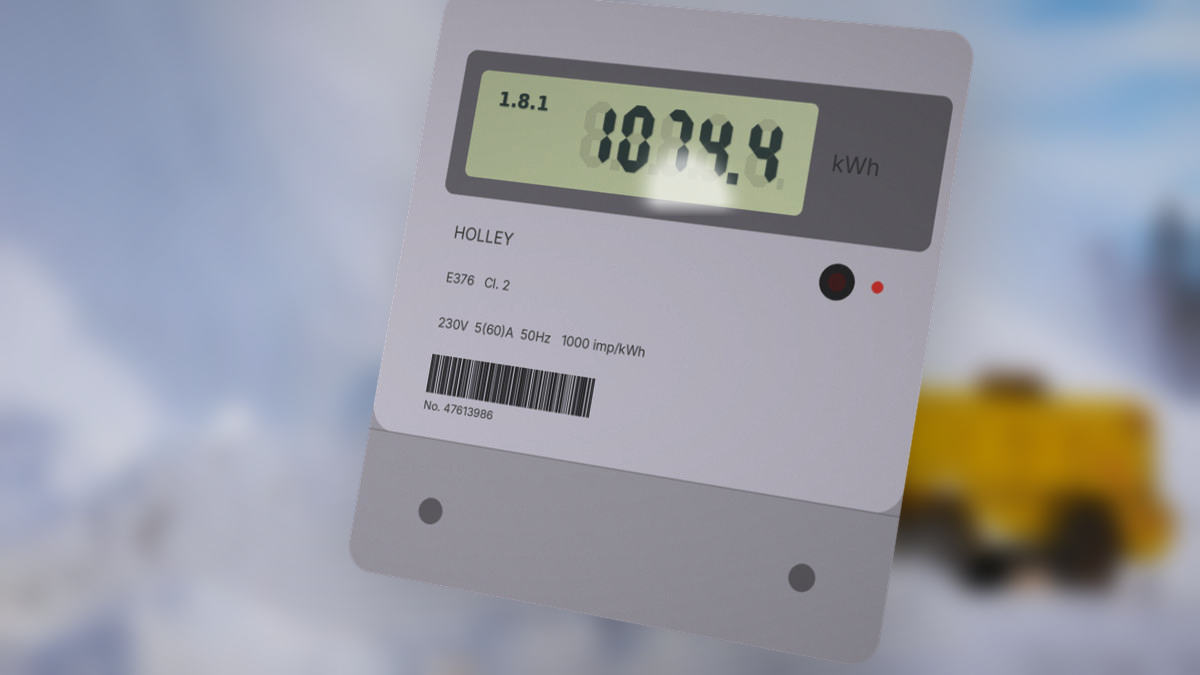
1074.4kWh
